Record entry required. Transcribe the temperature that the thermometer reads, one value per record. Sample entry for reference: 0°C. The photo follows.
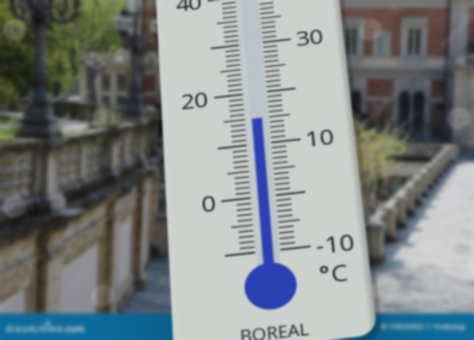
15°C
